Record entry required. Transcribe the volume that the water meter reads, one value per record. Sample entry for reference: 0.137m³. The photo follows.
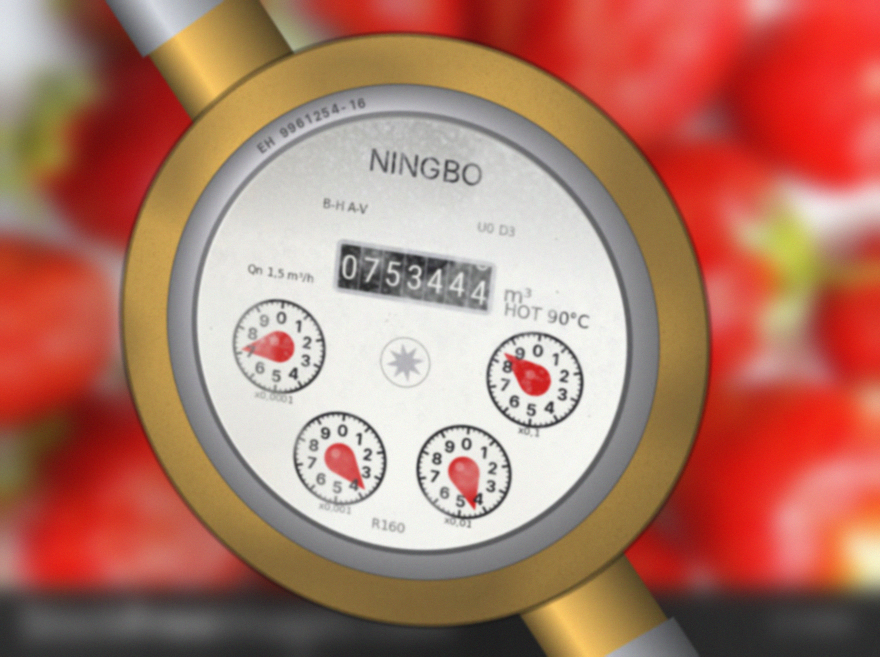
753443.8437m³
